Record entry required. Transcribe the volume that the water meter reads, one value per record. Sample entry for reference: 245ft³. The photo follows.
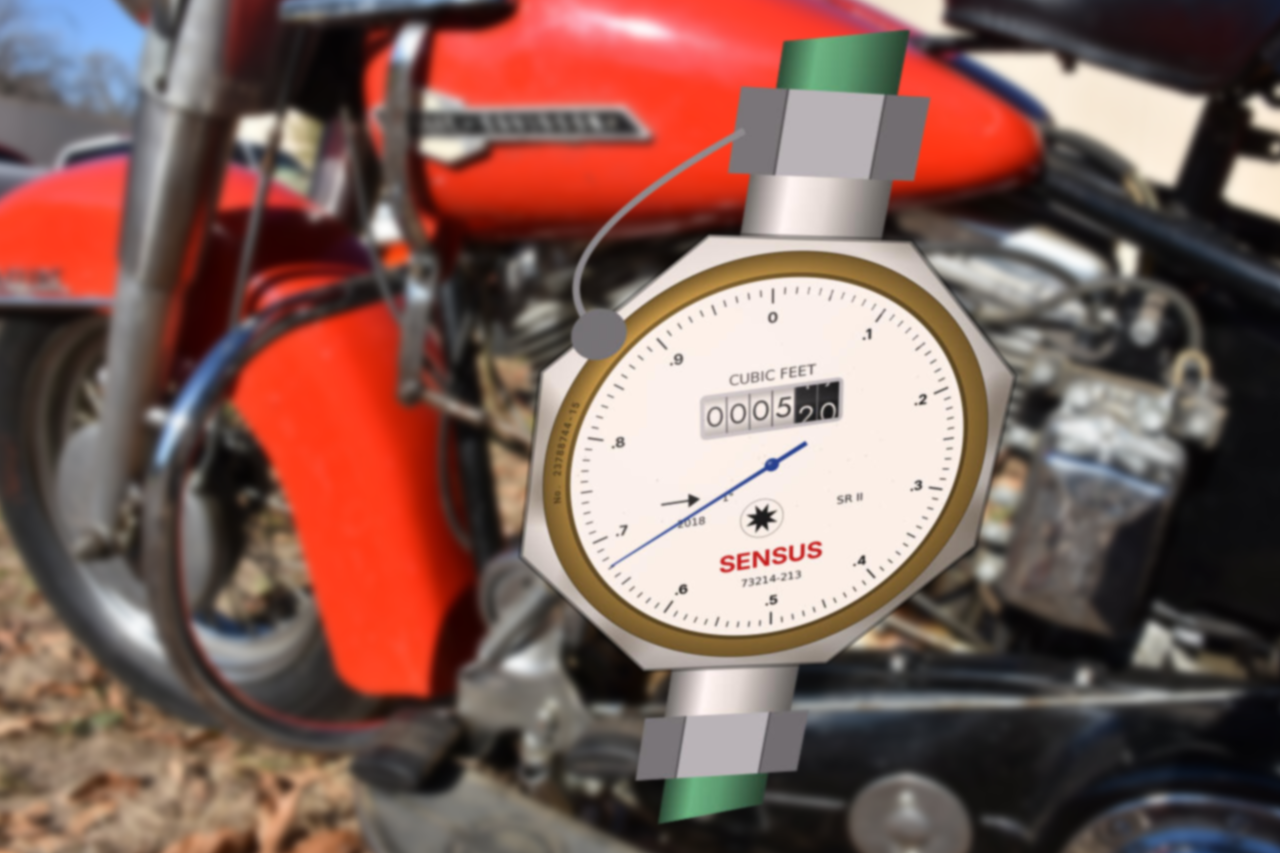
519.67ft³
